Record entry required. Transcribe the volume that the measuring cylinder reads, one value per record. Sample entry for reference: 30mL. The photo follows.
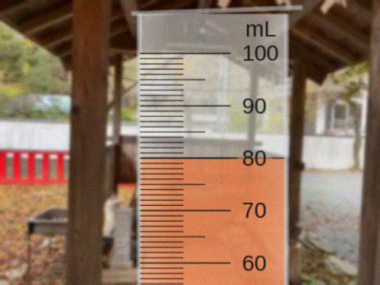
80mL
